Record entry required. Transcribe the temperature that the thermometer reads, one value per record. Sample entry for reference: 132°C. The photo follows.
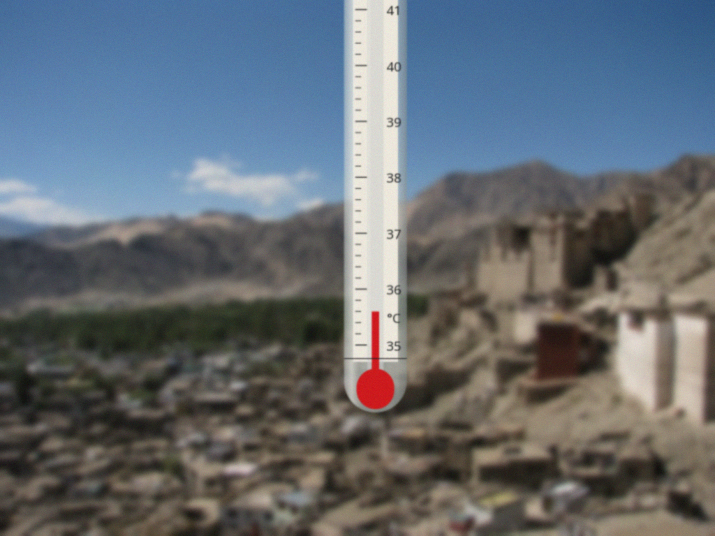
35.6°C
